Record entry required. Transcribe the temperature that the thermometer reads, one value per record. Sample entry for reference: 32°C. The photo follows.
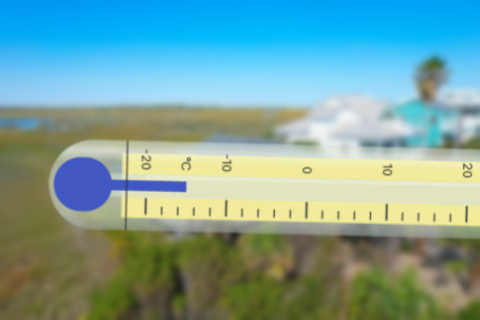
-15°C
